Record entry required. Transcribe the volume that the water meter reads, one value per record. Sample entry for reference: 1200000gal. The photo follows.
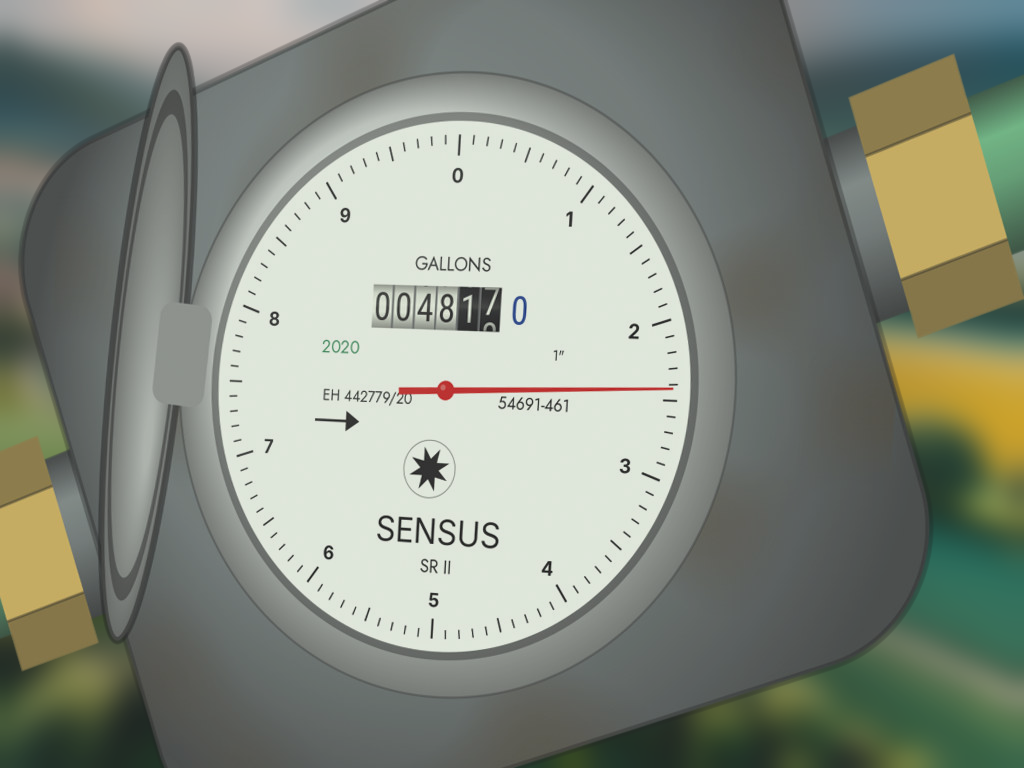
48172.4gal
